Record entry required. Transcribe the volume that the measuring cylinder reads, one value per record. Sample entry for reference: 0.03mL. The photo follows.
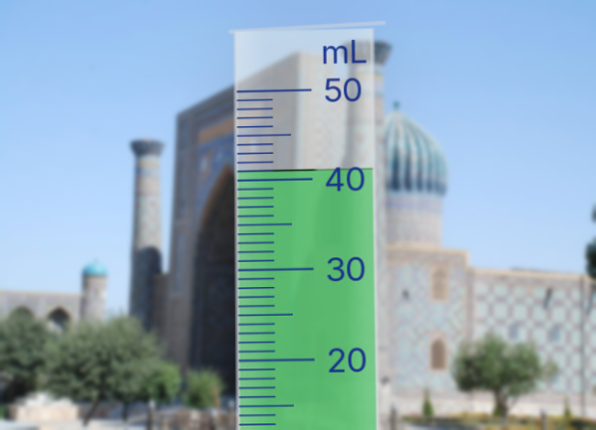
41mL
